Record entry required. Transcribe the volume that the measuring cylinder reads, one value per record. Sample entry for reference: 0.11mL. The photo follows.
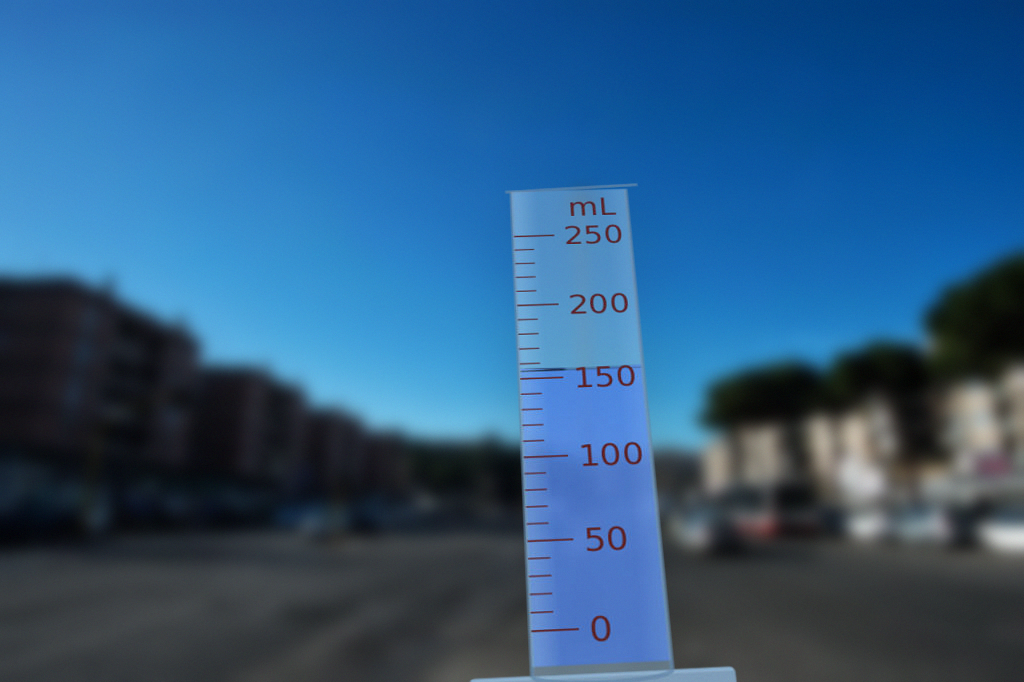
155mL
